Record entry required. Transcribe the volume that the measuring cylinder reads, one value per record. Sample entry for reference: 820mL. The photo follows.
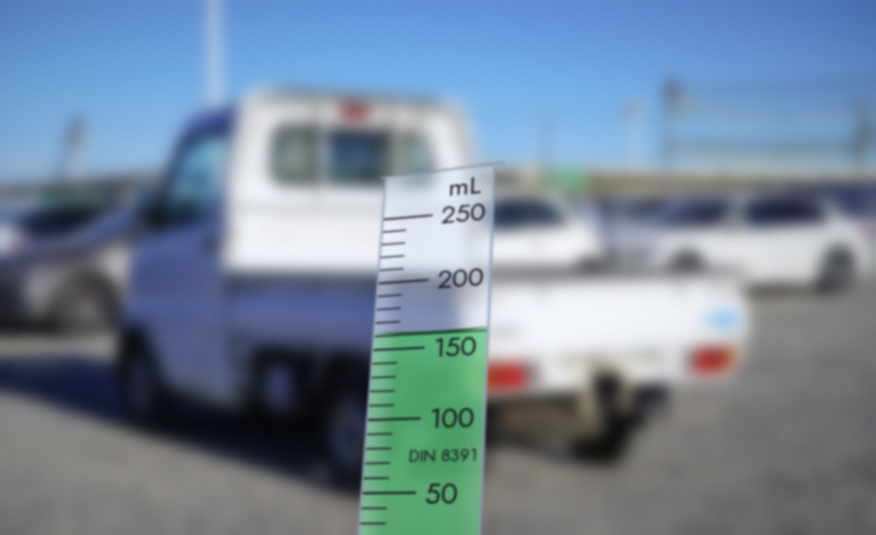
160mL
